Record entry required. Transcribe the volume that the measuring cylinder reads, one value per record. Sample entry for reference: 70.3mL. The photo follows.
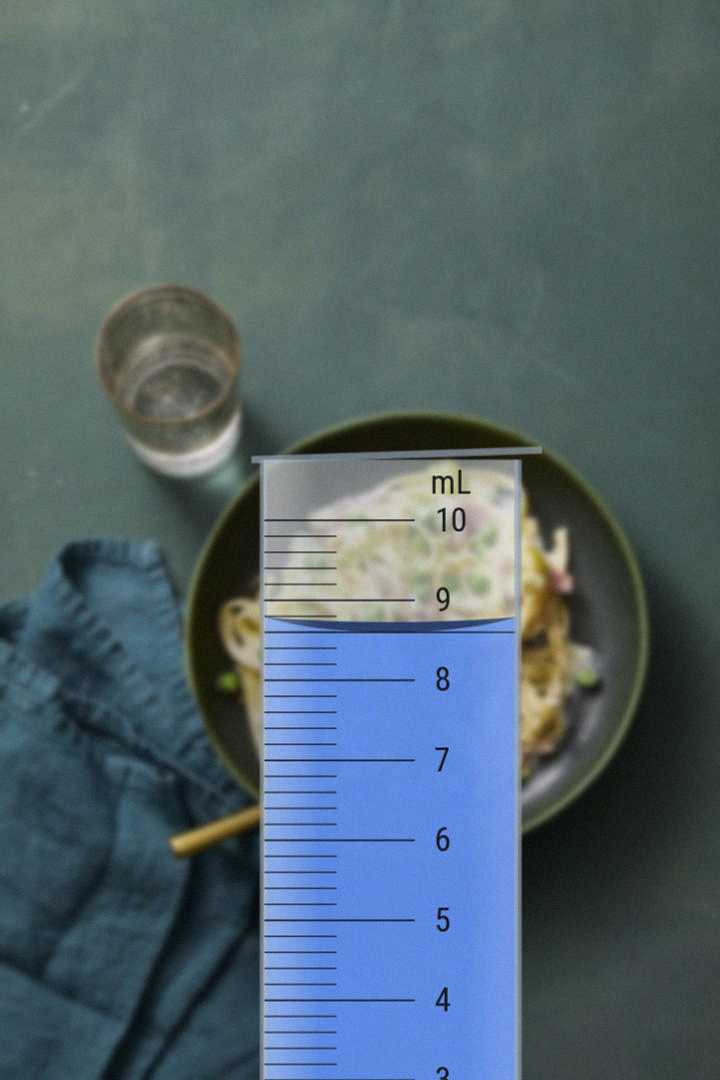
8.6mL
